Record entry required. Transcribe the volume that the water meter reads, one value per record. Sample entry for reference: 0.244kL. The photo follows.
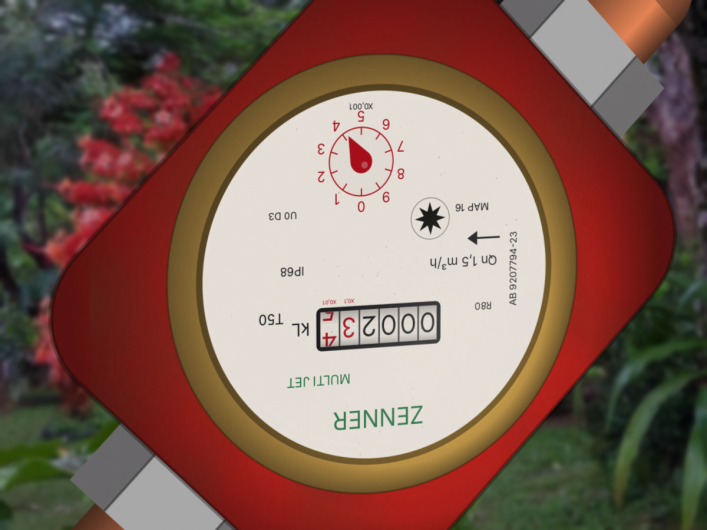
2.344kL
